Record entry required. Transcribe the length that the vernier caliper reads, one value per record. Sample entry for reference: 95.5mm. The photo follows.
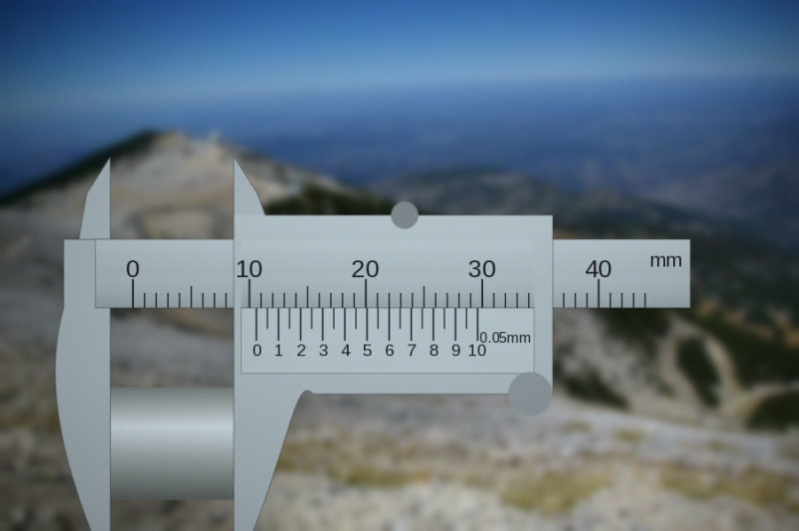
10.6mm
